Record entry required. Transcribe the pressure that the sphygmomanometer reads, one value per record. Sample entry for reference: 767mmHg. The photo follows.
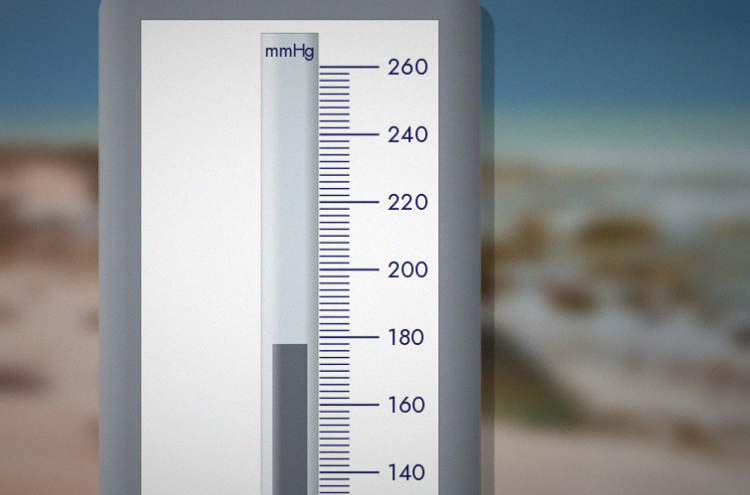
178mmHg
